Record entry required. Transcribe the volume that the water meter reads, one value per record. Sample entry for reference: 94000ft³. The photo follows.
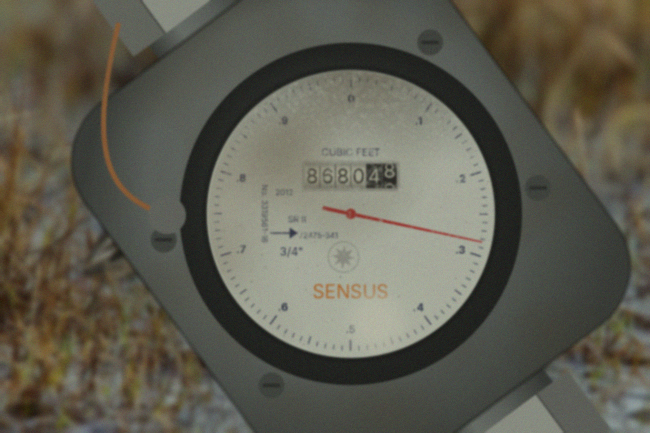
868048.28ft³
